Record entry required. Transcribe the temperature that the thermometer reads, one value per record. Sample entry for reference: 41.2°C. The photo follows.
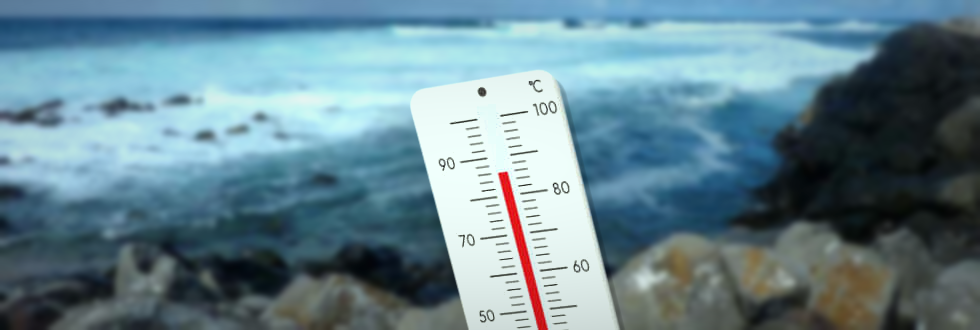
86°C
